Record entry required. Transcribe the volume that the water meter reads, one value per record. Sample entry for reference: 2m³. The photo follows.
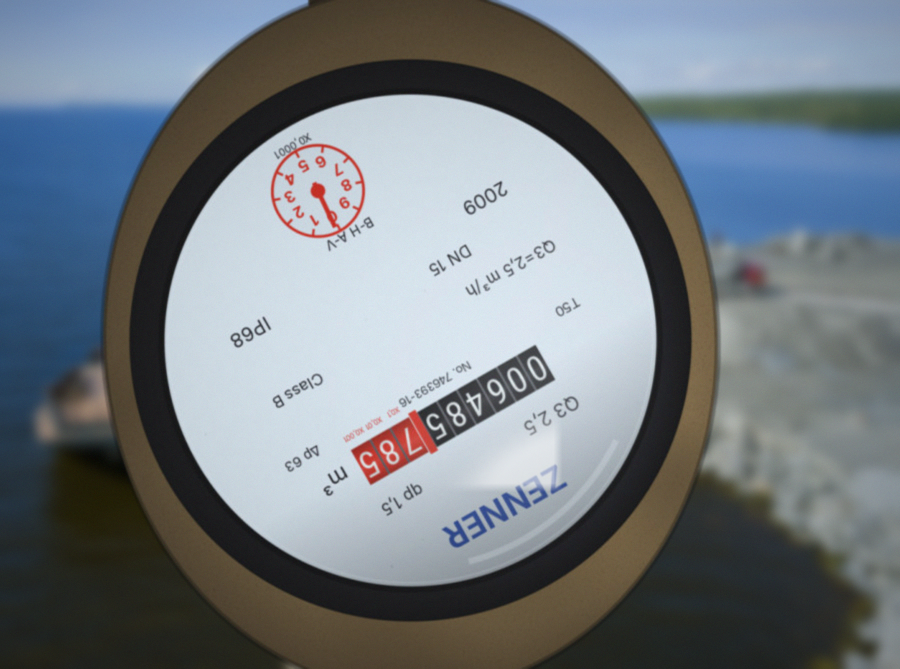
6485.7850m³
